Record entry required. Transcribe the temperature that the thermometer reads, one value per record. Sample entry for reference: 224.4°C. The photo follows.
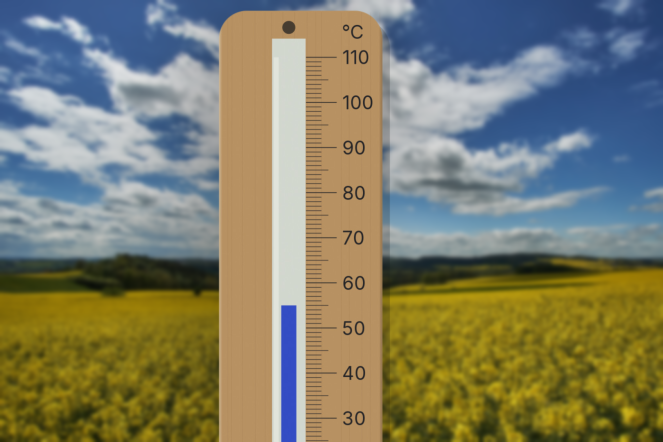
55°C
